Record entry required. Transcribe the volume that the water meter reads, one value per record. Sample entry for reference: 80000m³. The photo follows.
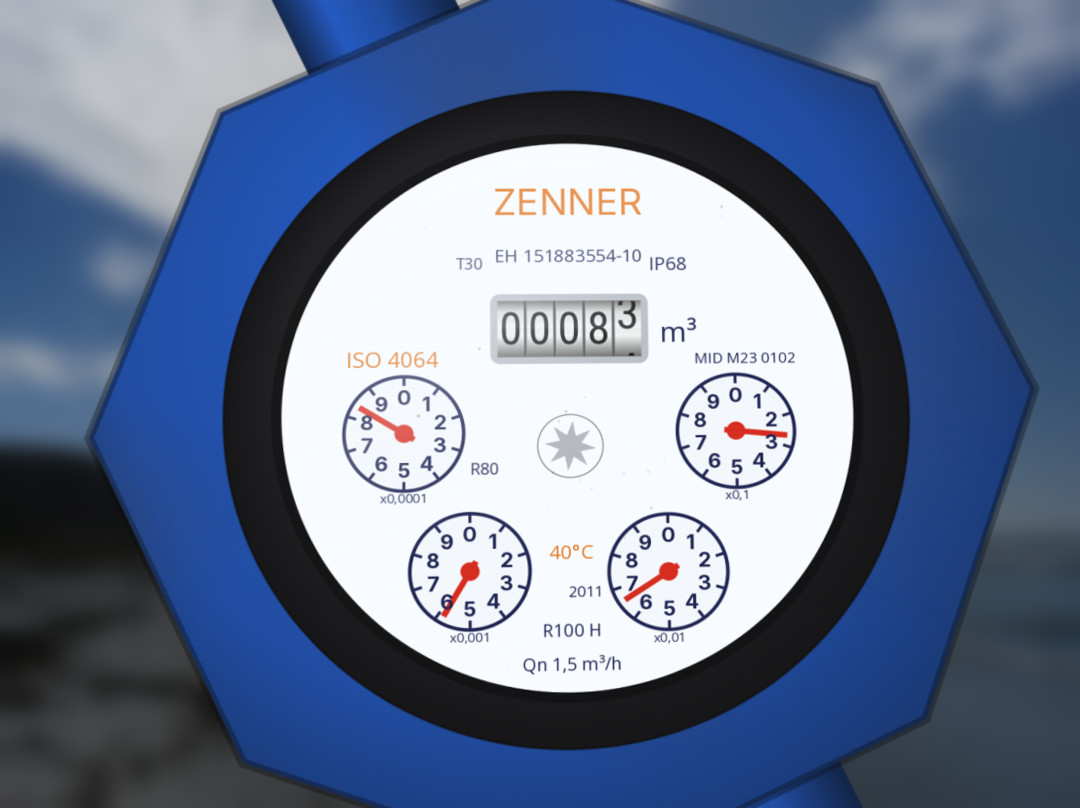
83.2658m³
